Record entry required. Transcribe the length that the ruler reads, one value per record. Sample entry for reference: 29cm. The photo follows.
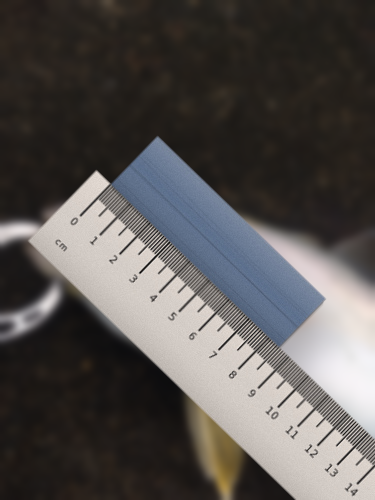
8.5cm
